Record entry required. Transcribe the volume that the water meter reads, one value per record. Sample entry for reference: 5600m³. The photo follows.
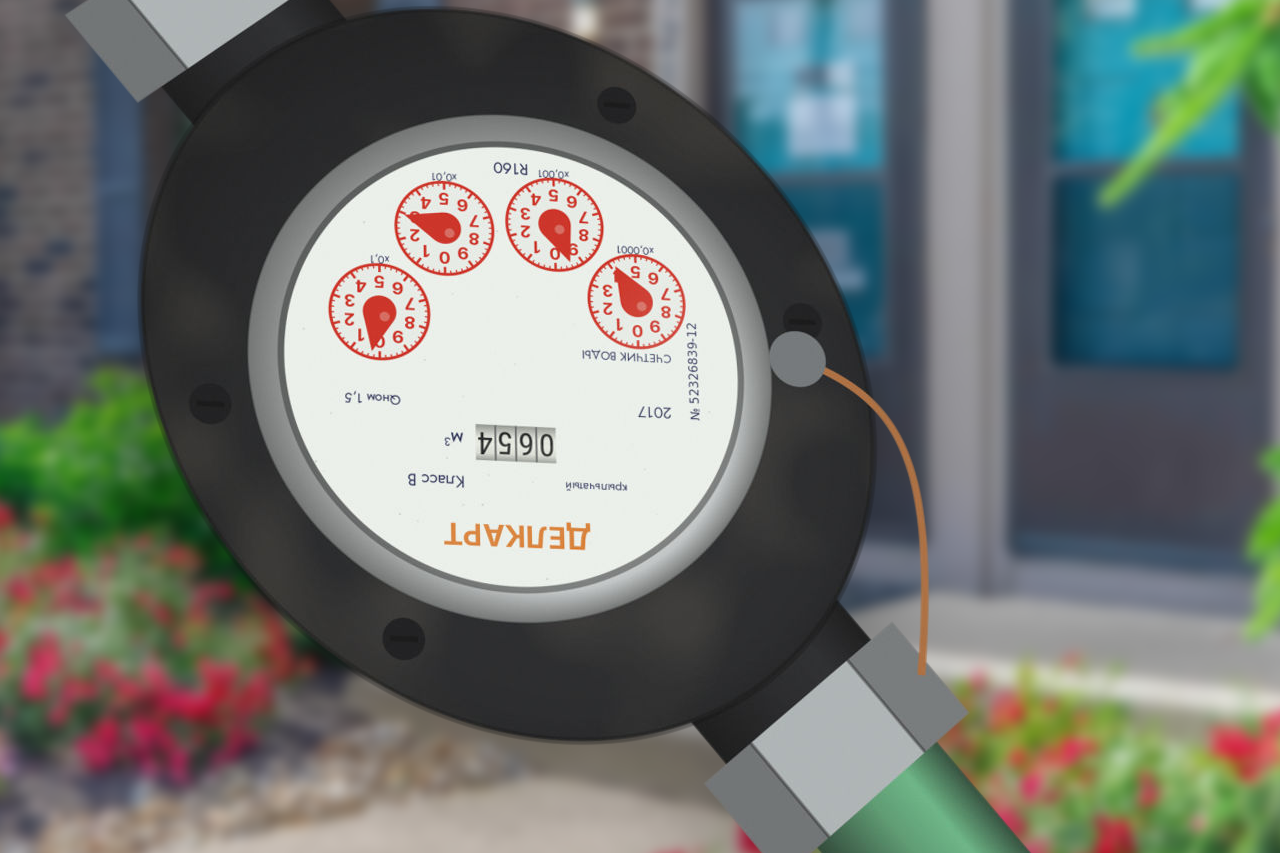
654.0294m³
